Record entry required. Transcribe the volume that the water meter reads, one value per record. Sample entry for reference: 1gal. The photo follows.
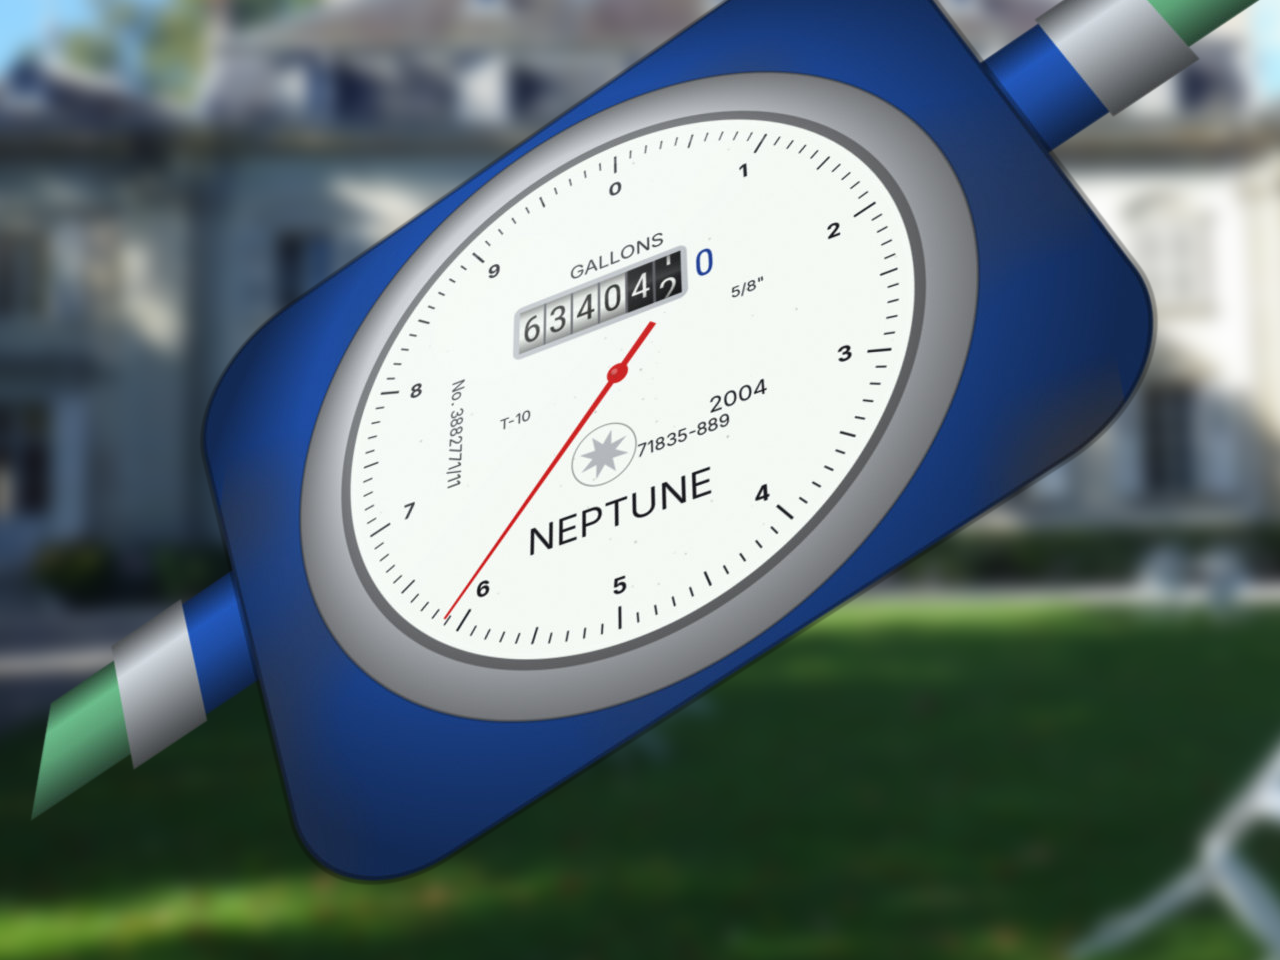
6340416.1gal
